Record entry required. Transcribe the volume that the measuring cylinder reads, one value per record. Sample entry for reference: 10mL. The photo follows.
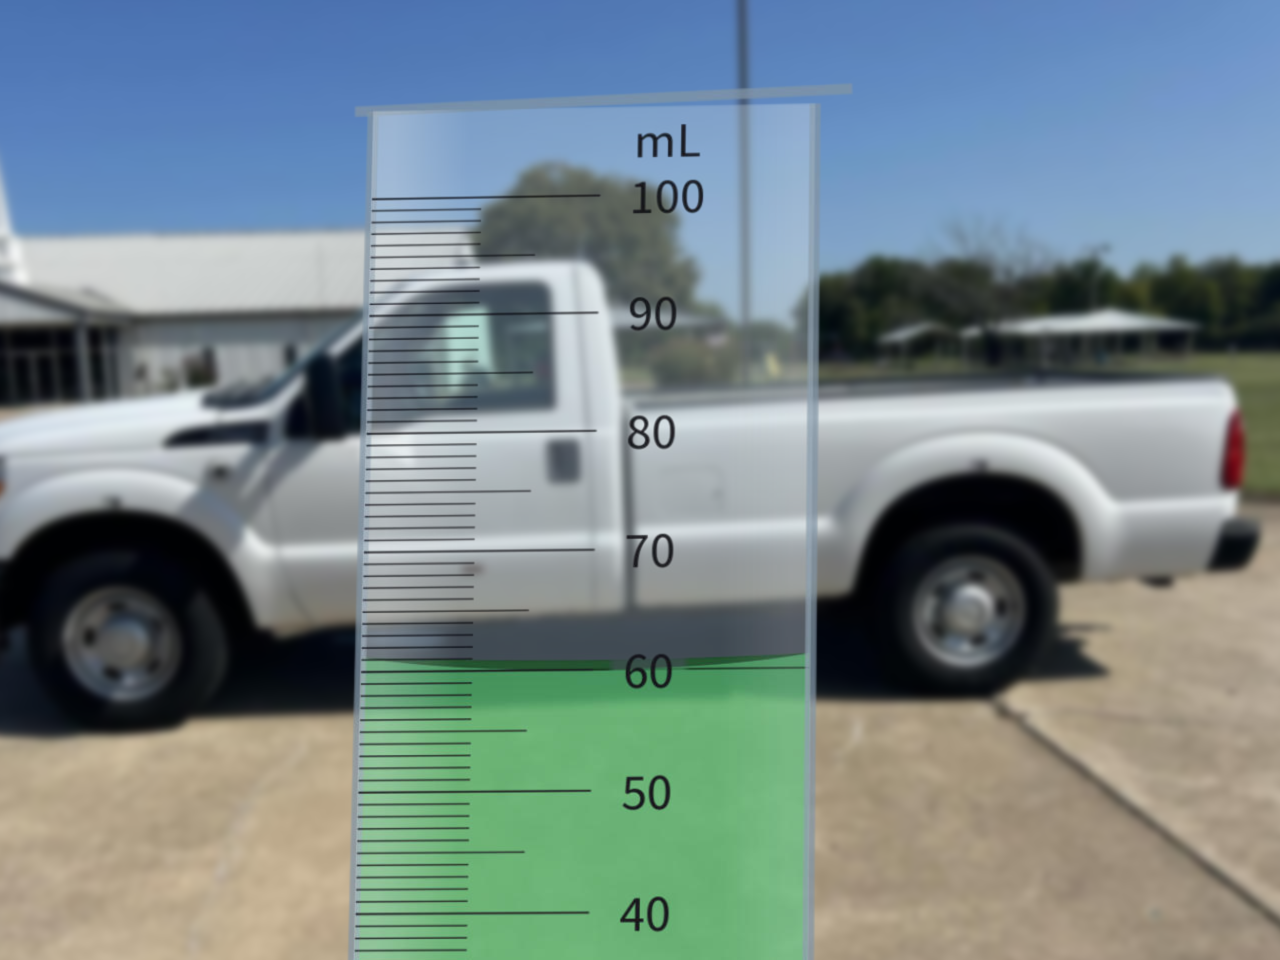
60mL
